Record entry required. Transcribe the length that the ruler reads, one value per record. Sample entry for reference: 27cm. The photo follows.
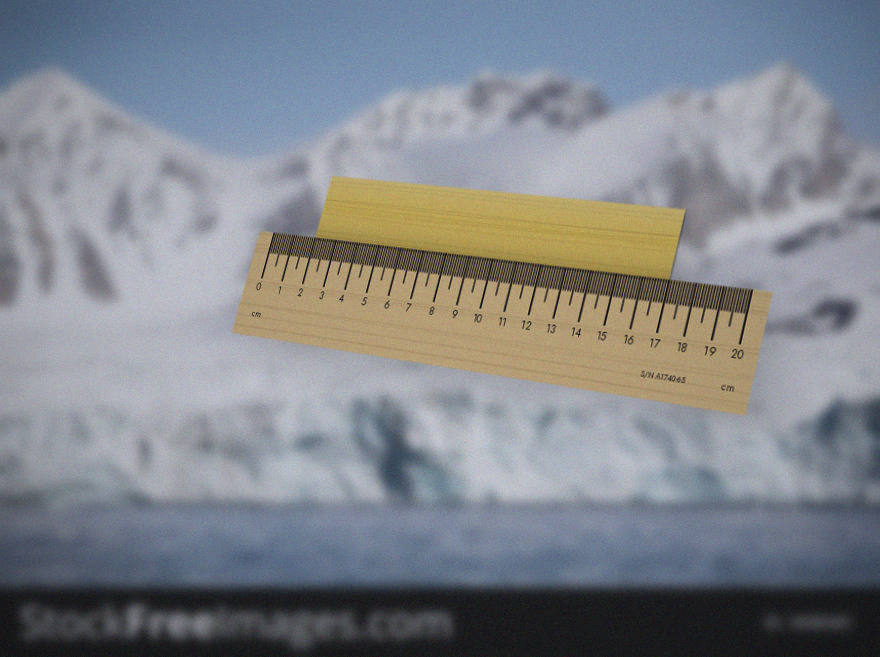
15cm
